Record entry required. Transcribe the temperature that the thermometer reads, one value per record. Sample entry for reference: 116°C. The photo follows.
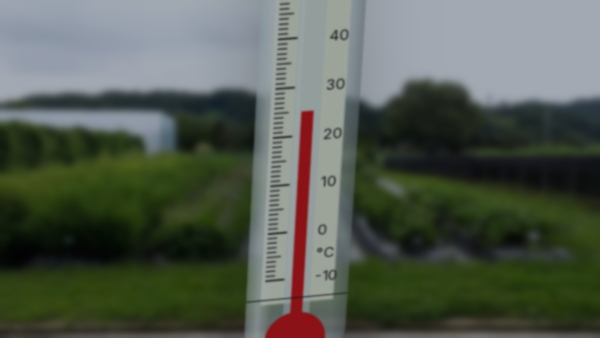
25°C
